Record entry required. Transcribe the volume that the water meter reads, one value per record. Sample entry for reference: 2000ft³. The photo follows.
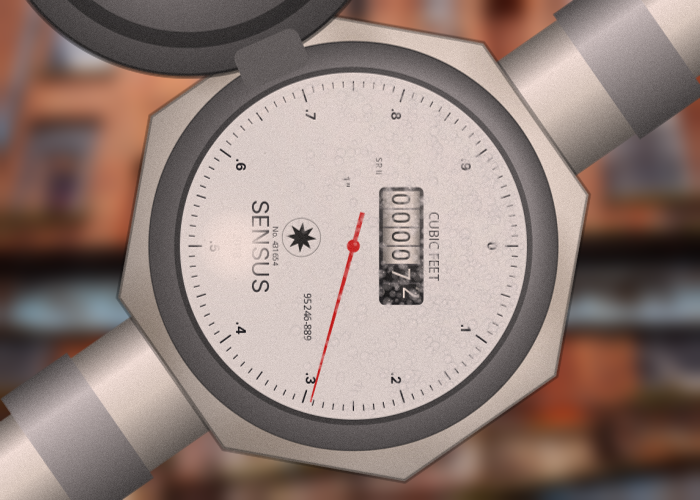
72.29ft³
